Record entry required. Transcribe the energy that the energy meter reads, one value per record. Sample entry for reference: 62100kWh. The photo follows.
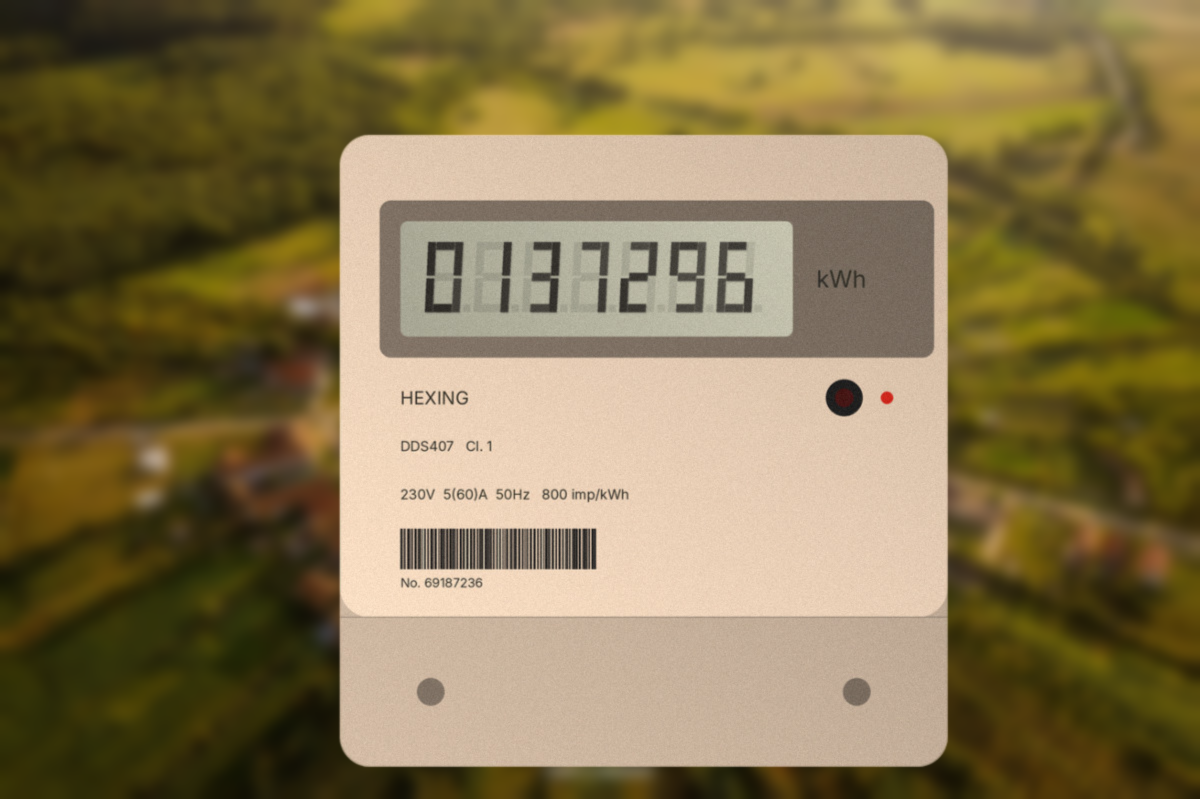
137296kWh
